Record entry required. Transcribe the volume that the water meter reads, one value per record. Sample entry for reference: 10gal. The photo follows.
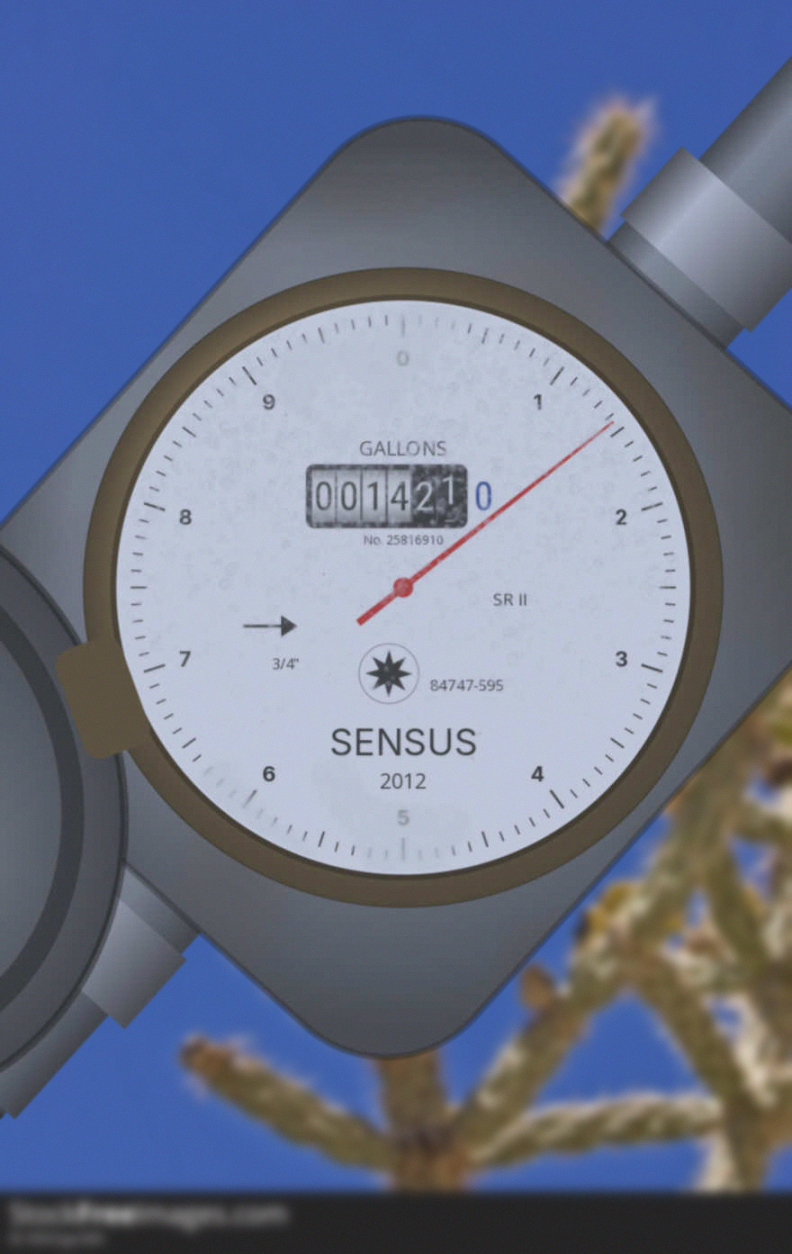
14211.4gal
